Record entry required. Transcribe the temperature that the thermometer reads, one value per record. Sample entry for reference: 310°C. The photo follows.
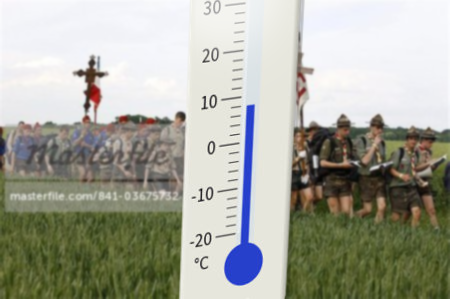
8°C
